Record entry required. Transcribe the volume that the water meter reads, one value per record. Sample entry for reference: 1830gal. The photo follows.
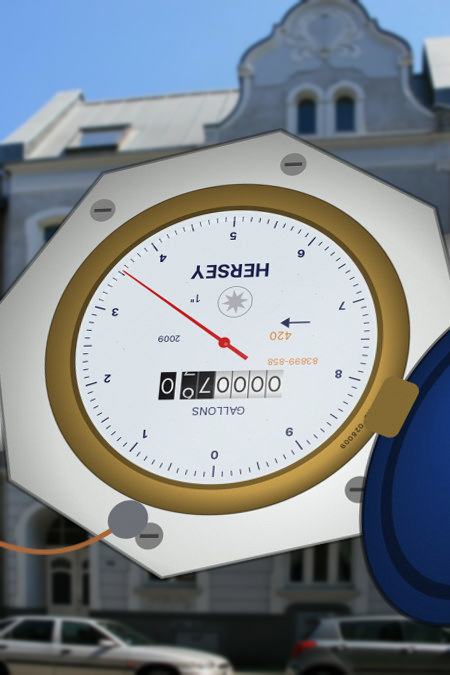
763.5gal
